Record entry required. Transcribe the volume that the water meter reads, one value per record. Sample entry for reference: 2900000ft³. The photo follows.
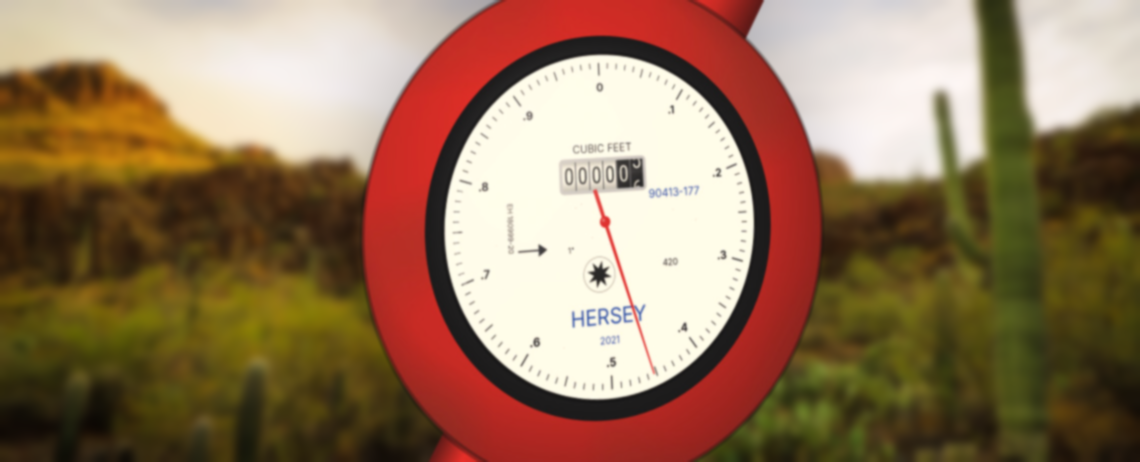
5.45ft³
